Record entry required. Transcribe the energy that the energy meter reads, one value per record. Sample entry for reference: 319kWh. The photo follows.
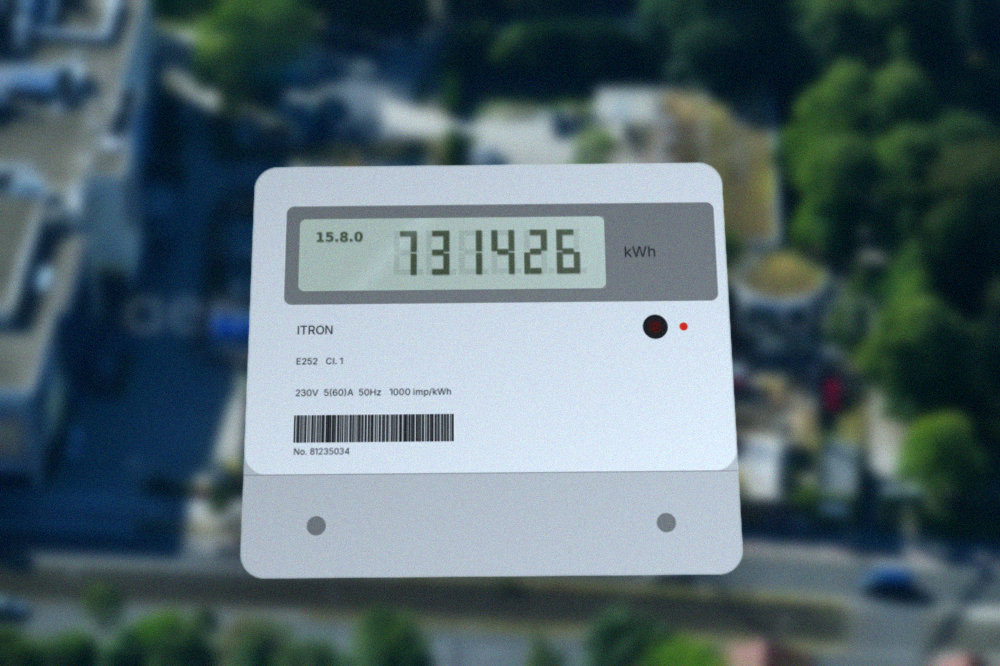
731426kWh
